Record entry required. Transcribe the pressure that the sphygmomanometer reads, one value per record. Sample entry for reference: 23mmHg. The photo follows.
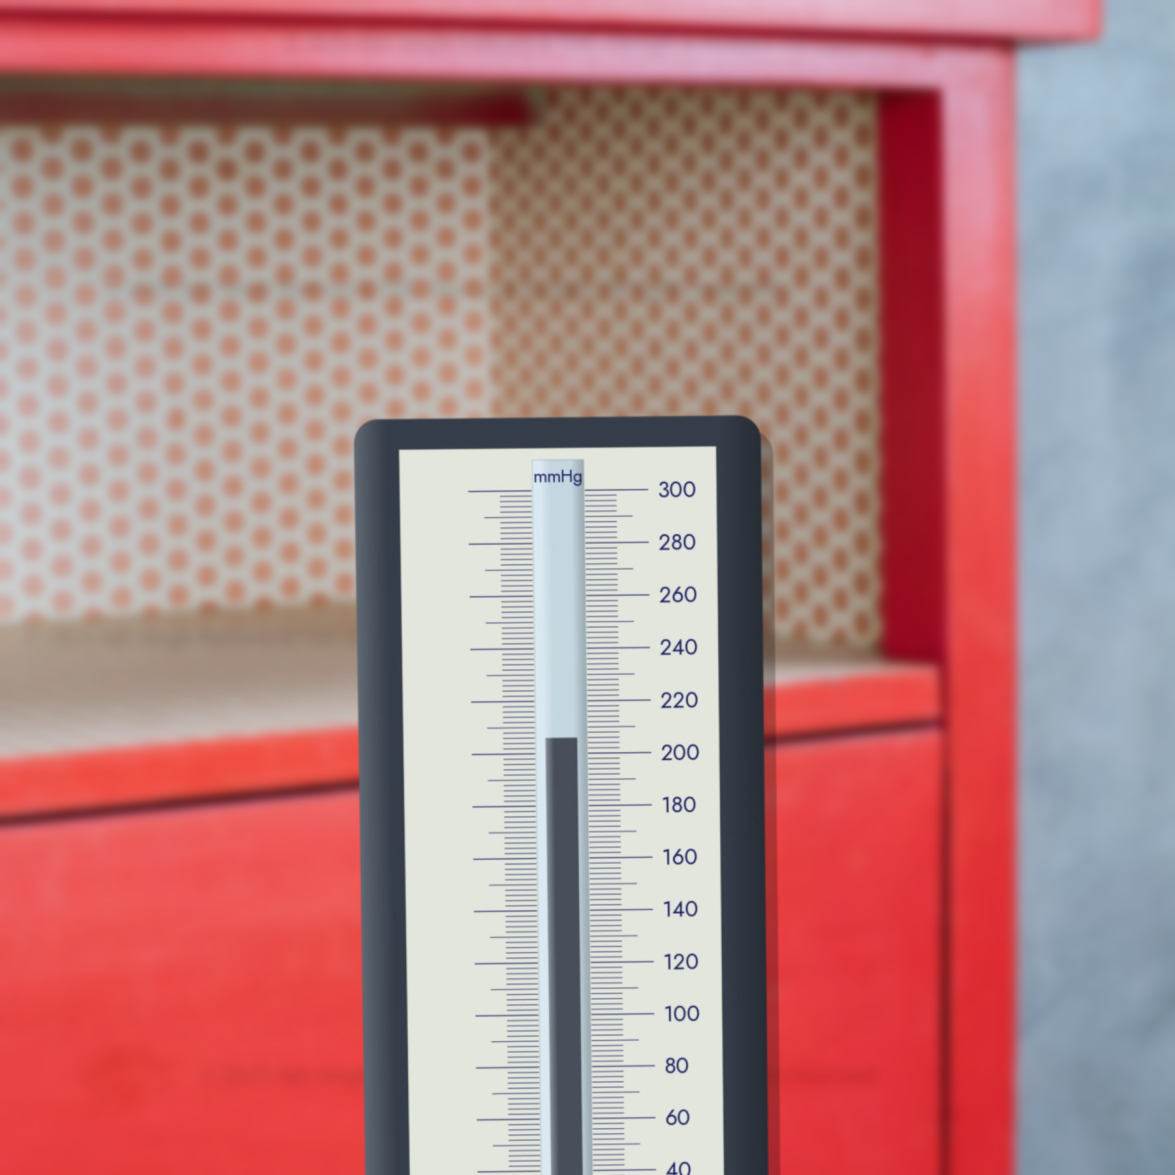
206mmHg
